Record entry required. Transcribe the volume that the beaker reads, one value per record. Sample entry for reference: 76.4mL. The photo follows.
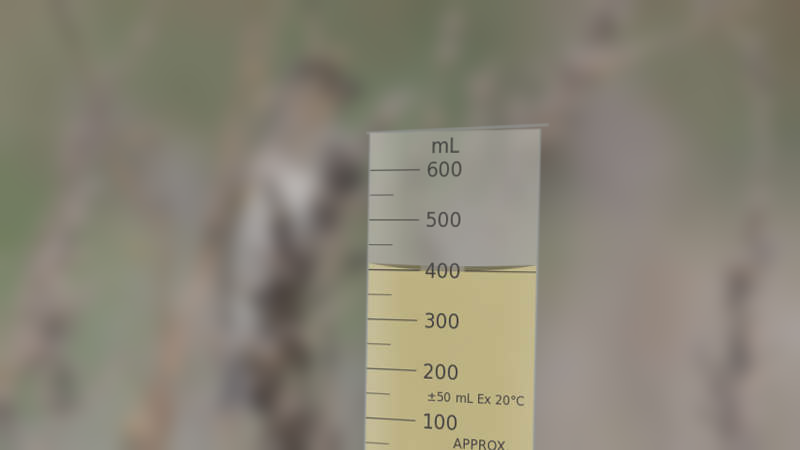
400mL
